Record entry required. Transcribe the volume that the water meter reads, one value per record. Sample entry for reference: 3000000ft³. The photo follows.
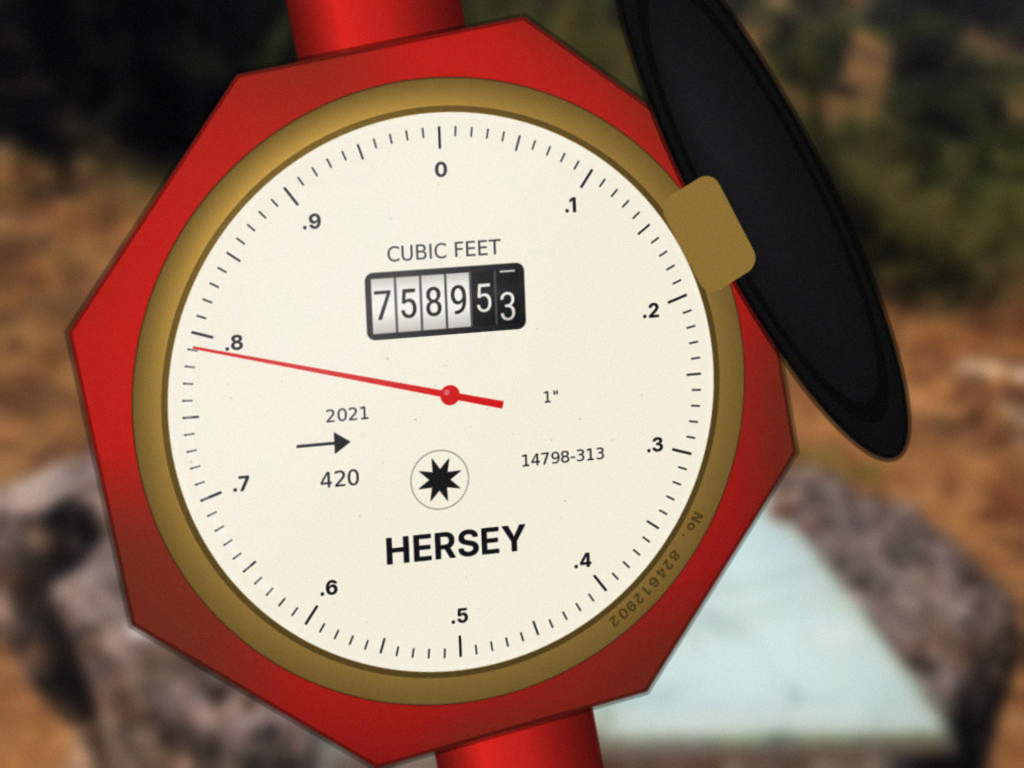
758952.79ft³
